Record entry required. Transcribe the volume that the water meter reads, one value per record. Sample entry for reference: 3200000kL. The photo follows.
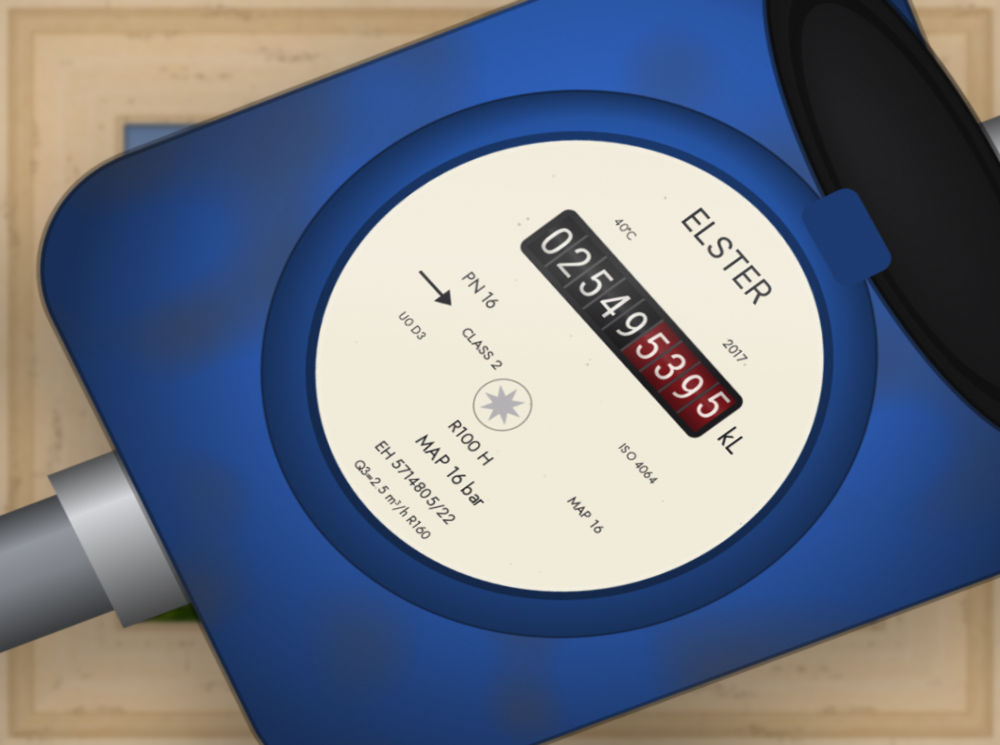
2549.5395kL
